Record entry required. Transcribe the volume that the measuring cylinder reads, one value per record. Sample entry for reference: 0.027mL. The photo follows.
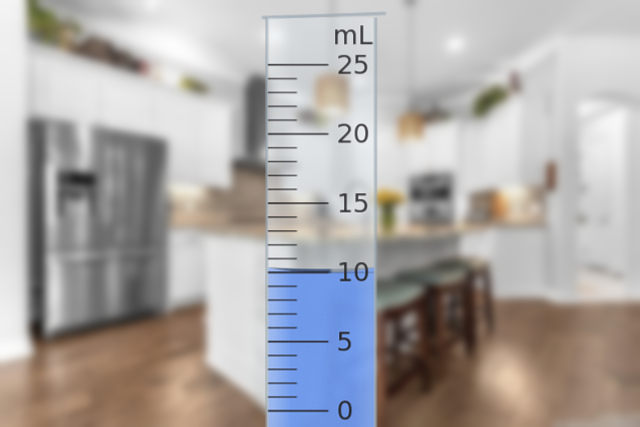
10mL
